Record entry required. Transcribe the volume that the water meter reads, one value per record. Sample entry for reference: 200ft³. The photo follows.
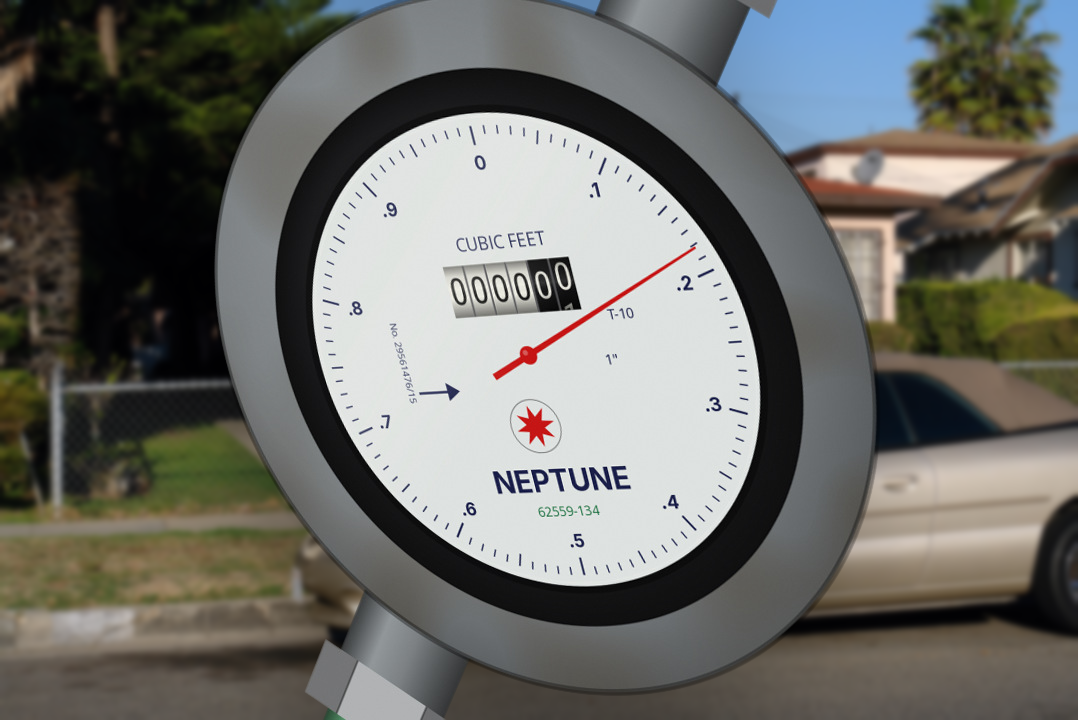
0.18ft³
